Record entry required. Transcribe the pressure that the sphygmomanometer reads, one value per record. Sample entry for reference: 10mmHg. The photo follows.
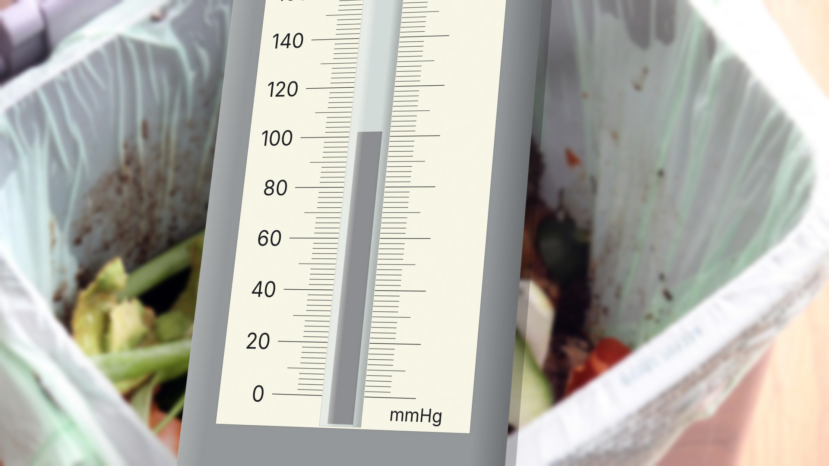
102mmHg
